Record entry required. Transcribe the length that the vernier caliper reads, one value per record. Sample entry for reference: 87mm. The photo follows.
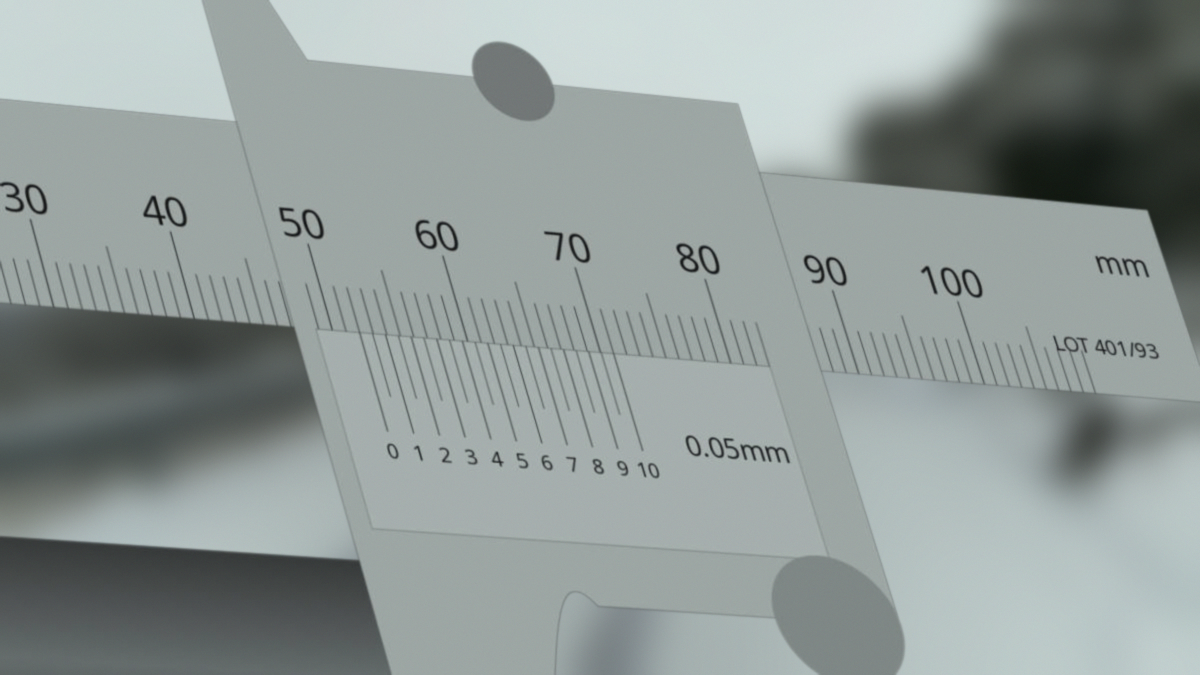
52.0mm
